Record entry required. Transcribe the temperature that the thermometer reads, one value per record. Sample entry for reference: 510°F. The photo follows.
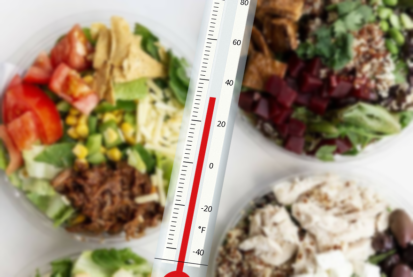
32°F
